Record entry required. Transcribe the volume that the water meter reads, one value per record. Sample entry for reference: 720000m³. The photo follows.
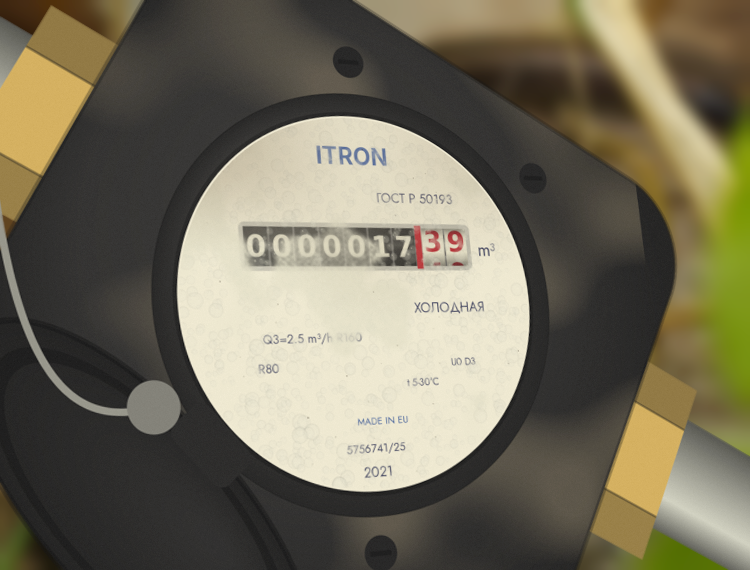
17.39m³
